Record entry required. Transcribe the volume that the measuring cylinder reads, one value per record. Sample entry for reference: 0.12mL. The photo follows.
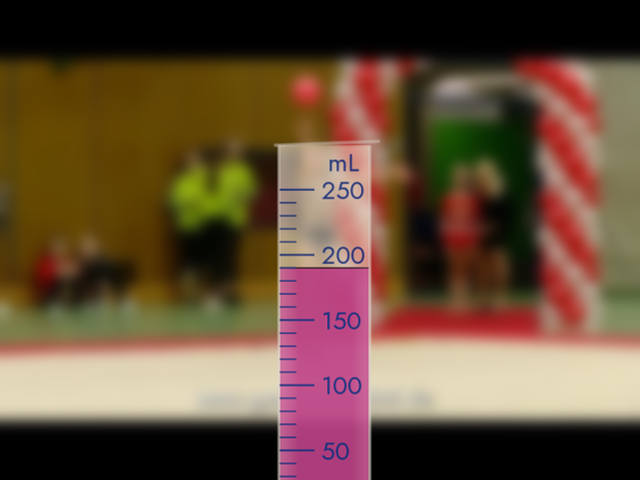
190mL
